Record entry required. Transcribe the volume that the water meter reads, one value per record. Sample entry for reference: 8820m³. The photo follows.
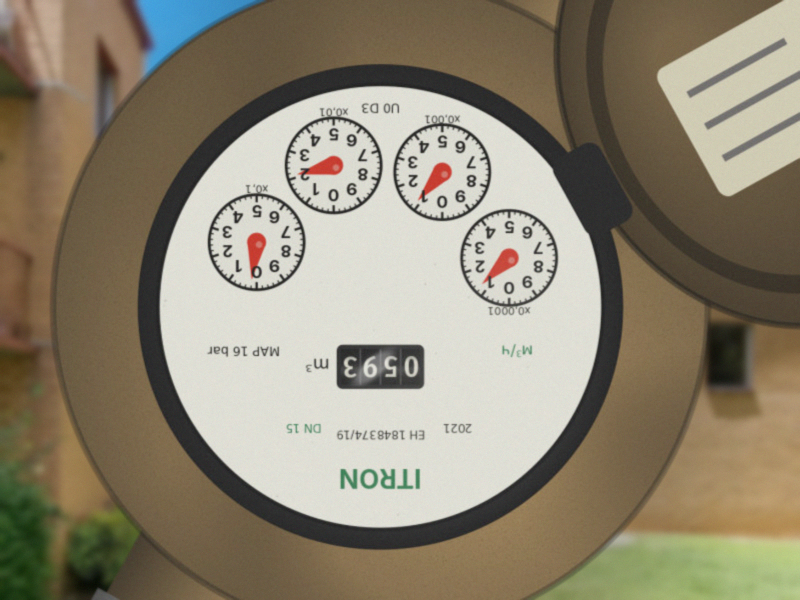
593.0211m³
